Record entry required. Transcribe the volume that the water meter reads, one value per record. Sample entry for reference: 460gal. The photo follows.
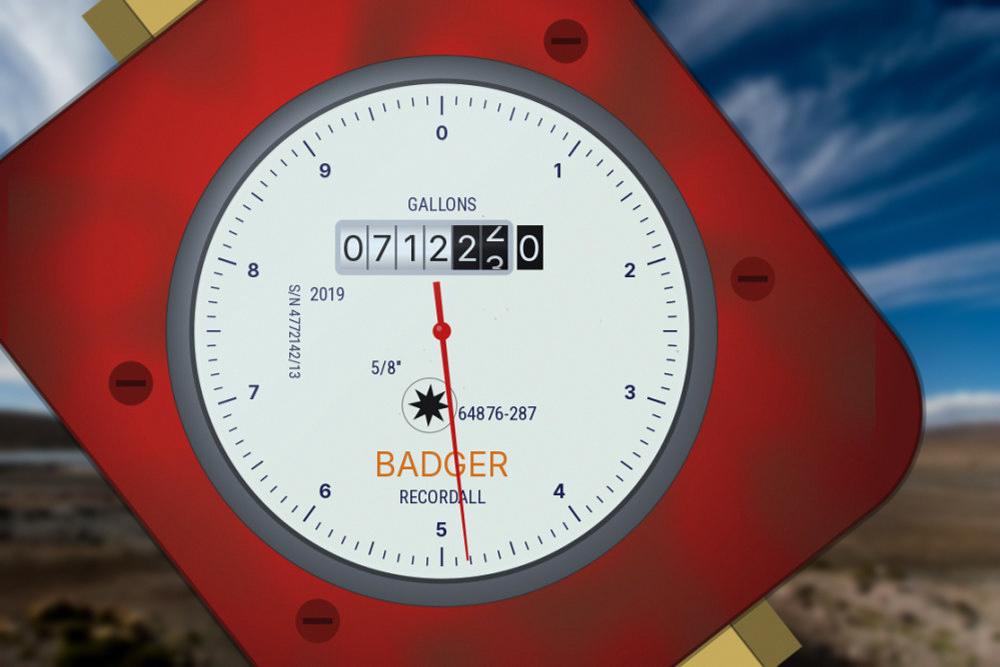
712224.8gal
